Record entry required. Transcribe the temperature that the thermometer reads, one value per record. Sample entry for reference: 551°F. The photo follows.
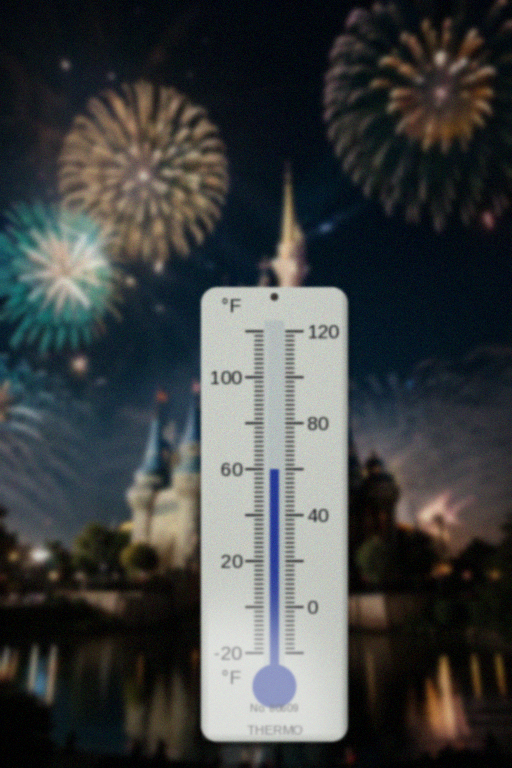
60°F
